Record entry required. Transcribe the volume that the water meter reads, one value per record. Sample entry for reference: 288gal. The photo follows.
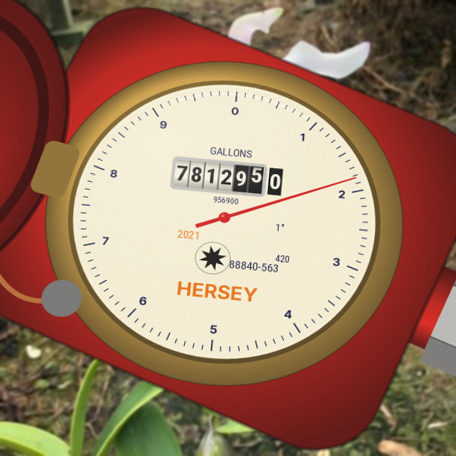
7812951.8gal
